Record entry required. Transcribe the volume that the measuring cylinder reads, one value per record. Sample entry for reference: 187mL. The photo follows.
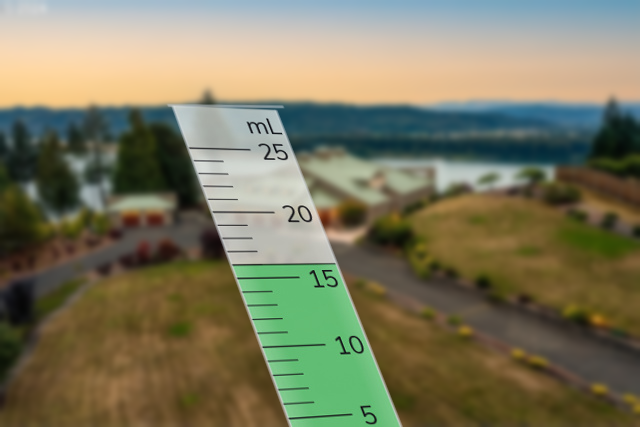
16mL
